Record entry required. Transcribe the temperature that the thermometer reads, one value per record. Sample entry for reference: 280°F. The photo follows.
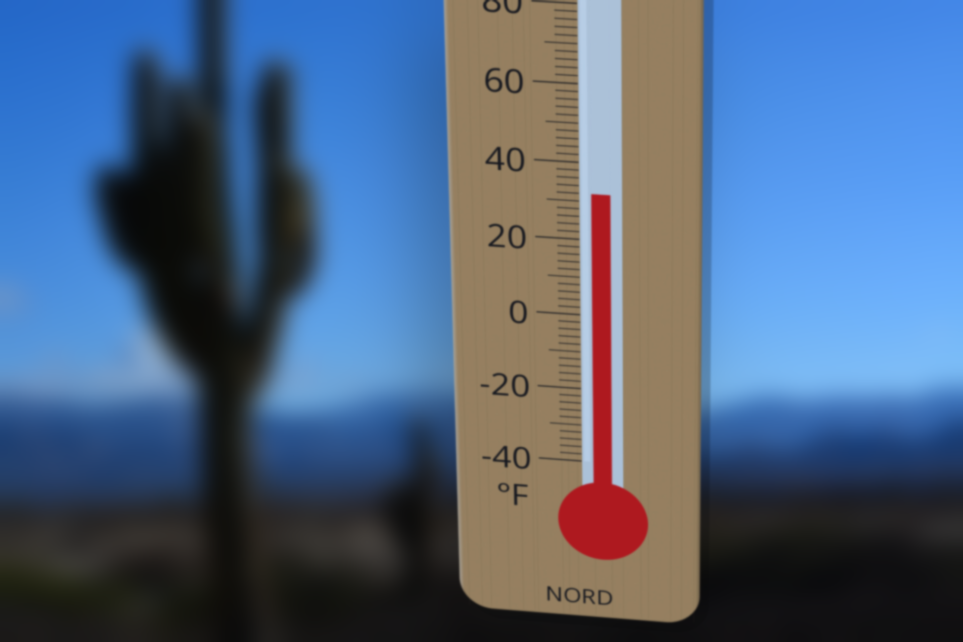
32°F
